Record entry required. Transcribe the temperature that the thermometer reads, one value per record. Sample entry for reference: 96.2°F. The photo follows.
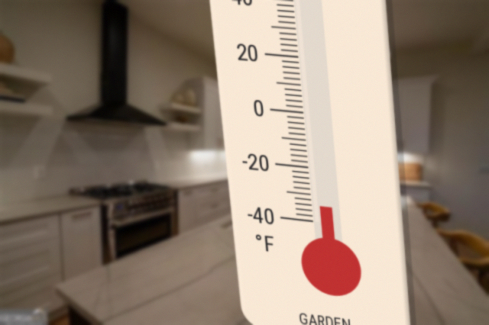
-34°F
